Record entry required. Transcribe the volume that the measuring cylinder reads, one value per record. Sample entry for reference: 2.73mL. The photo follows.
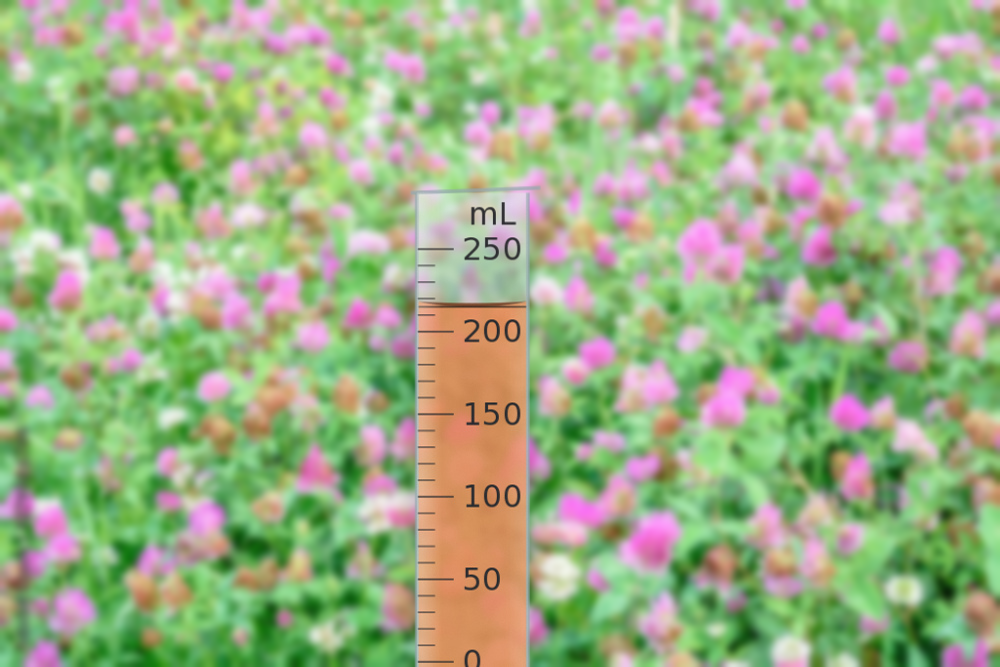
215mL
